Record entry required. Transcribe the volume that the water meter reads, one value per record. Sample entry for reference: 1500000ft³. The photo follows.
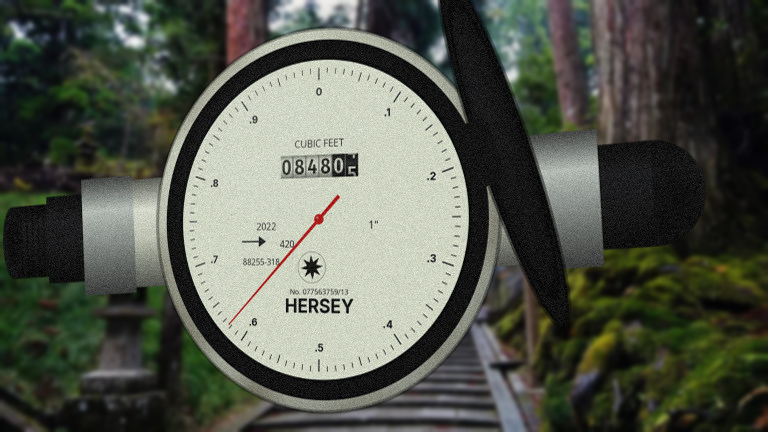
84804.62ft³
